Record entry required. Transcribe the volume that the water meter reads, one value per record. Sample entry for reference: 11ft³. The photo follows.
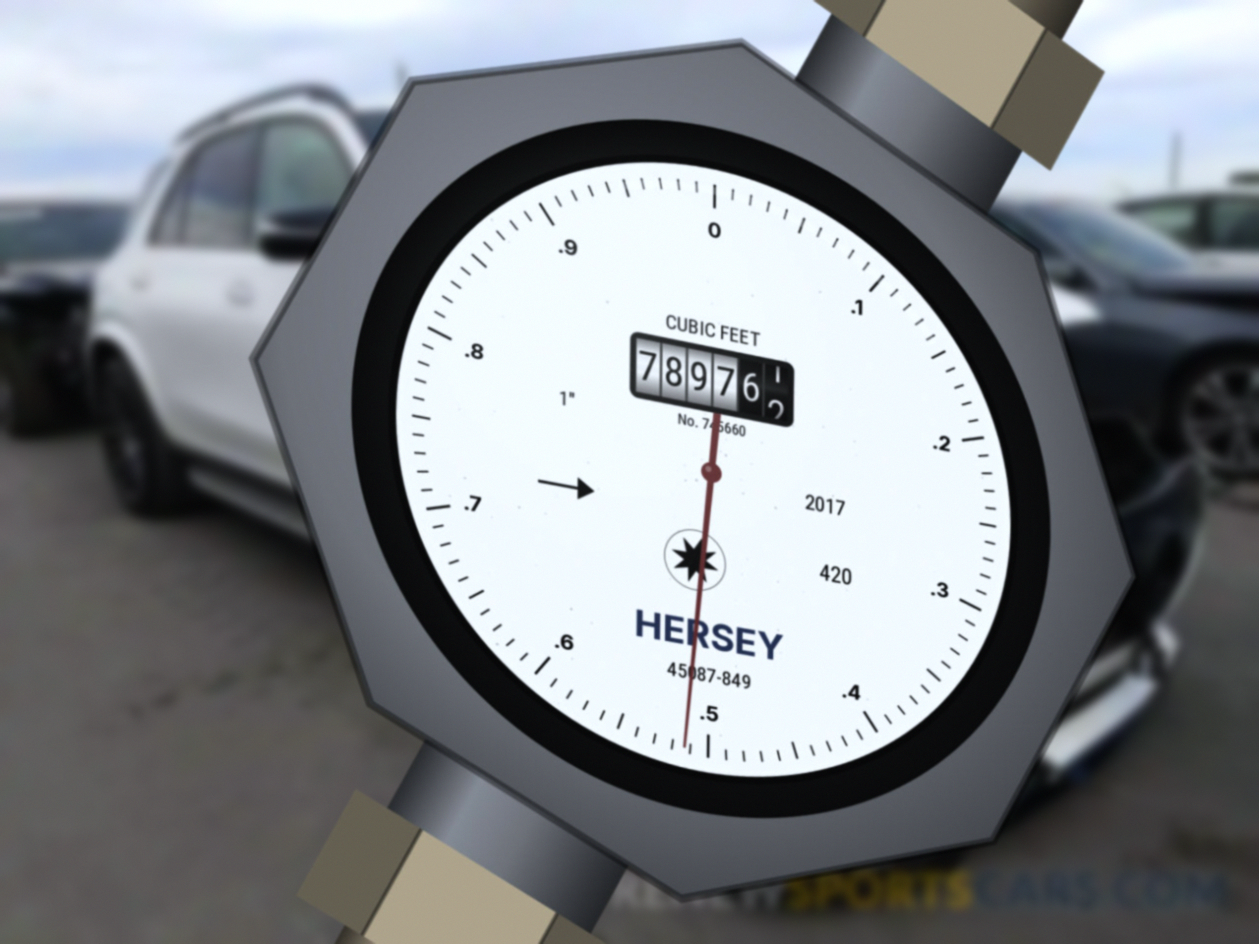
789761.51ft³
